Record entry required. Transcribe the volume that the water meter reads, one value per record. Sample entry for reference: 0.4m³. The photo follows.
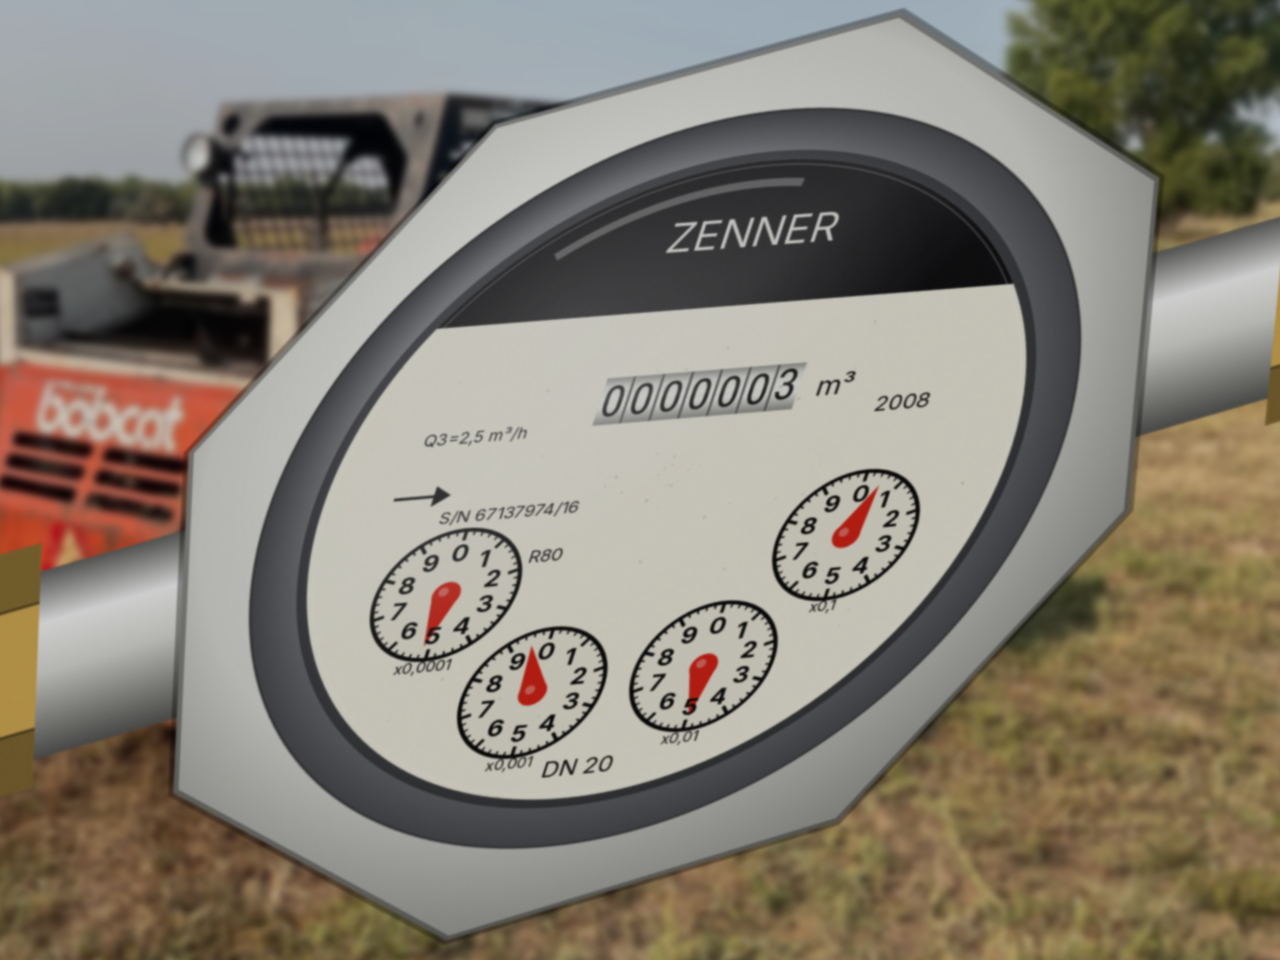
3.0495m³
